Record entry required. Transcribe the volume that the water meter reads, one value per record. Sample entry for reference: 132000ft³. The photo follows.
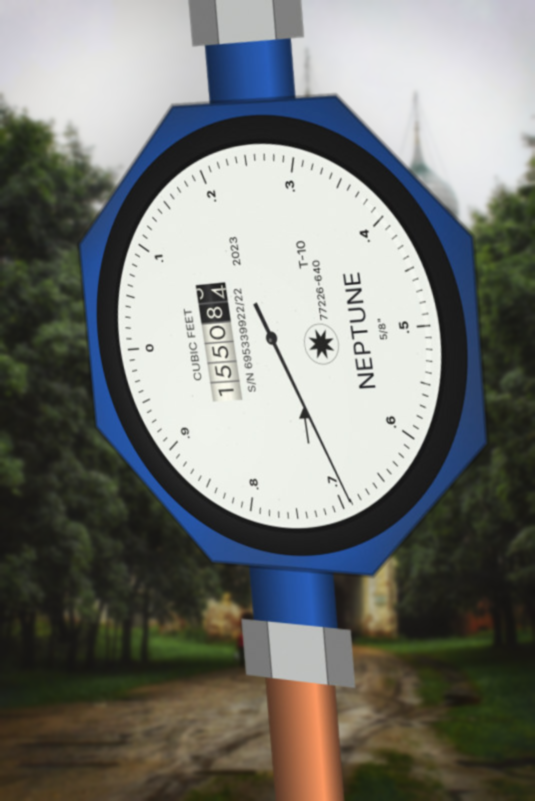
155083.69ft³
